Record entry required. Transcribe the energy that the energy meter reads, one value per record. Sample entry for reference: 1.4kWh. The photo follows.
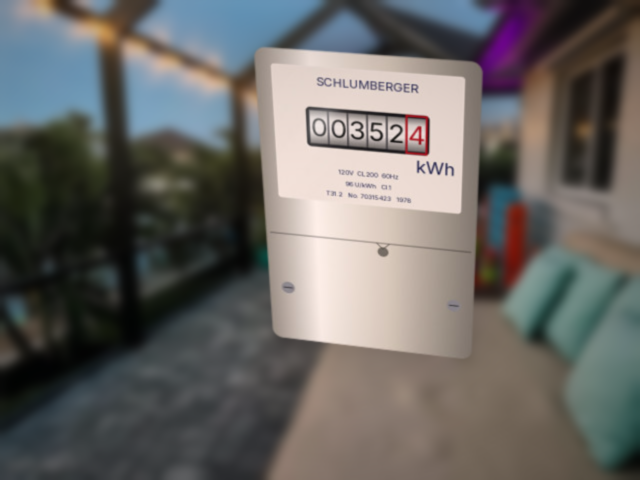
352.4kWh
